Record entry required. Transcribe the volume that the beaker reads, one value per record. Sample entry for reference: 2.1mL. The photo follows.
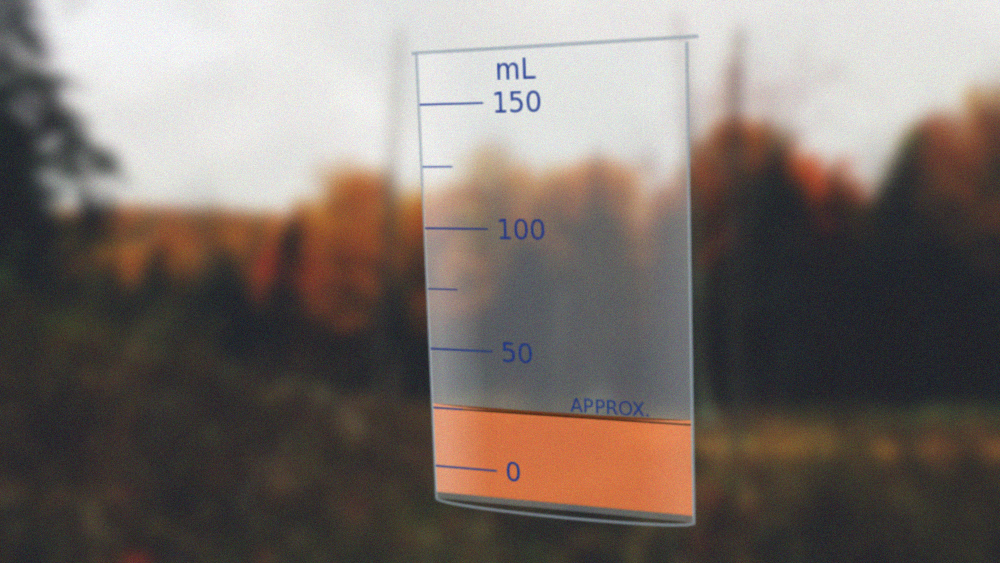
25mL
